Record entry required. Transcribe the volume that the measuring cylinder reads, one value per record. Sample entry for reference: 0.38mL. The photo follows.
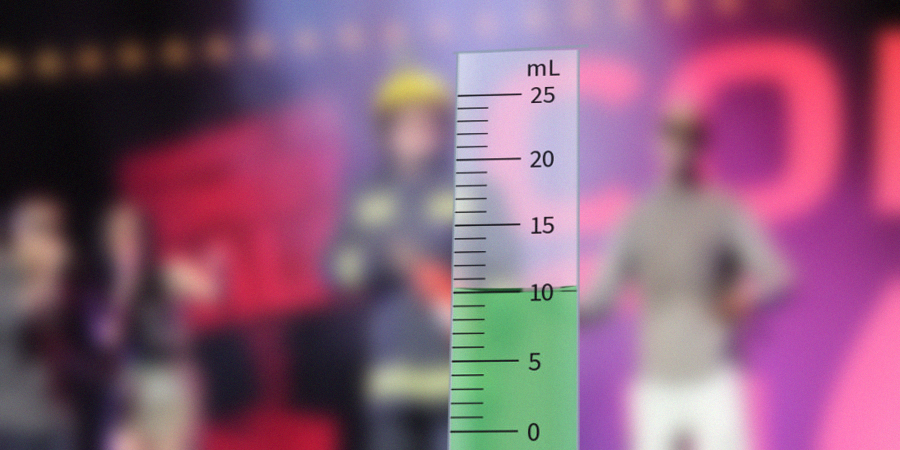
10mL
